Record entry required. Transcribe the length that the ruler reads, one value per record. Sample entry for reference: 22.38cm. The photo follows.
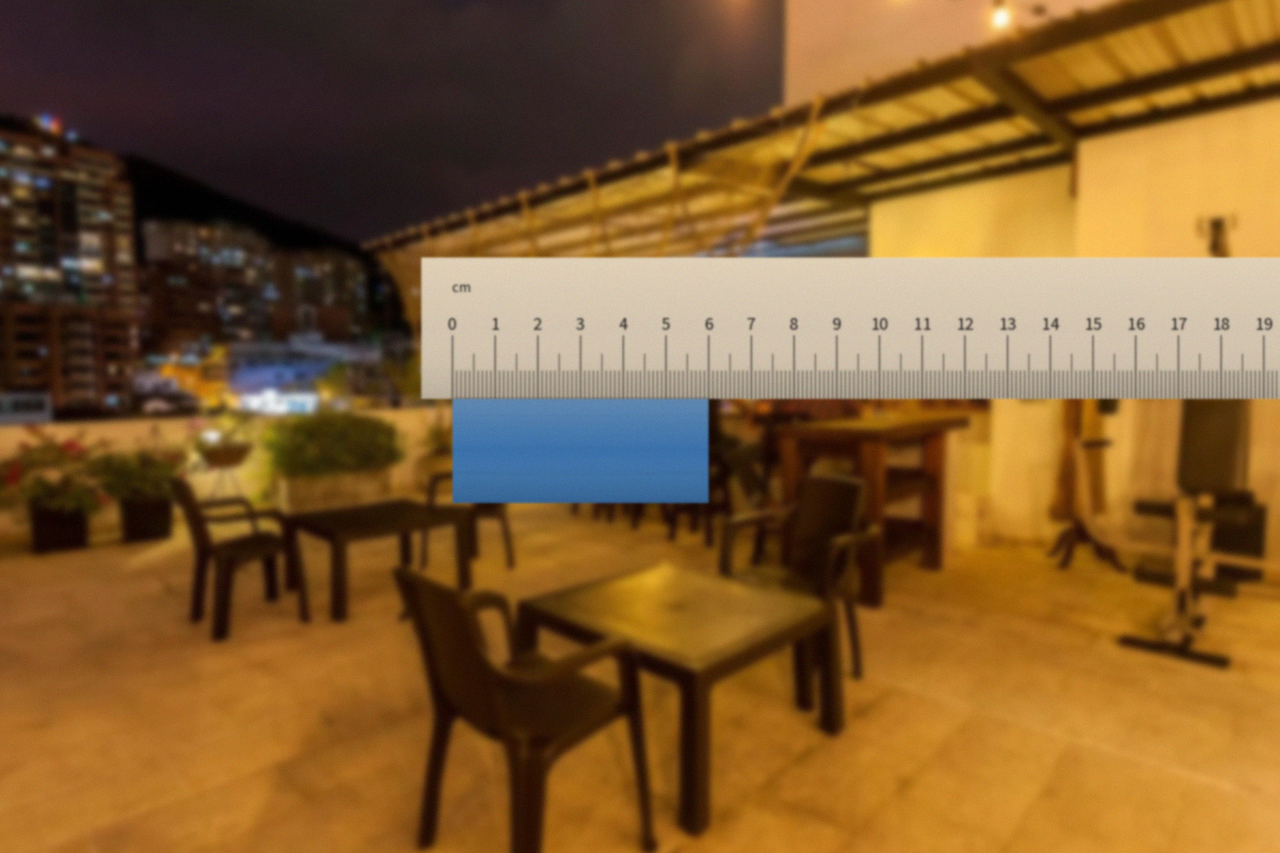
6cm
